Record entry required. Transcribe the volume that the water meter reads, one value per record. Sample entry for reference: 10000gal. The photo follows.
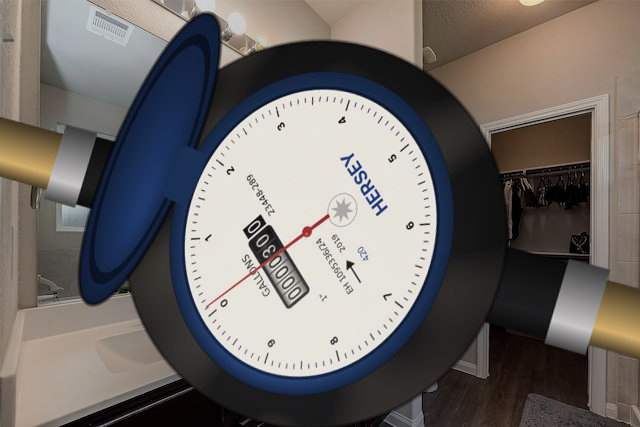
300.1gal
